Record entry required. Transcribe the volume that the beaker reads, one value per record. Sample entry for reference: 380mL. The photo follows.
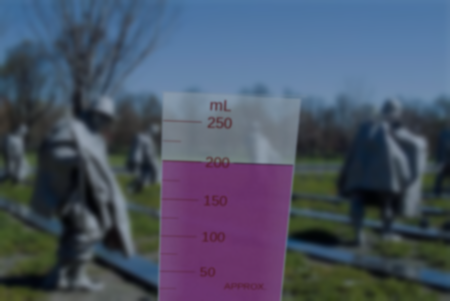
200mL
